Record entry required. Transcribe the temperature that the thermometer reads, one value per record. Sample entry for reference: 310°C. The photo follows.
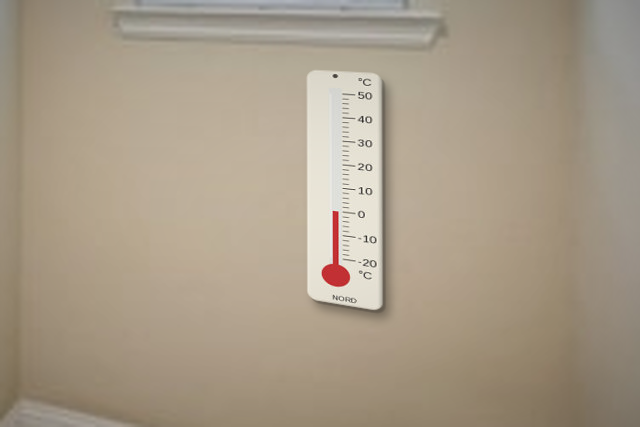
0°C
